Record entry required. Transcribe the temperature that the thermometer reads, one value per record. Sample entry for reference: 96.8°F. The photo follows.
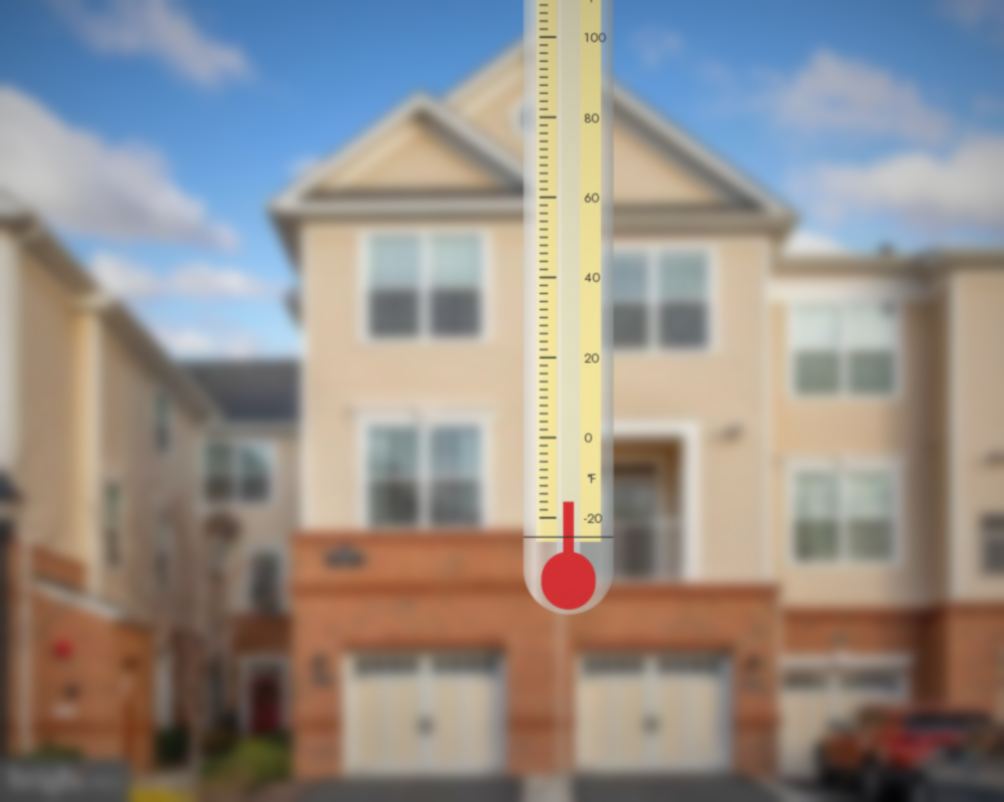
-16°F
